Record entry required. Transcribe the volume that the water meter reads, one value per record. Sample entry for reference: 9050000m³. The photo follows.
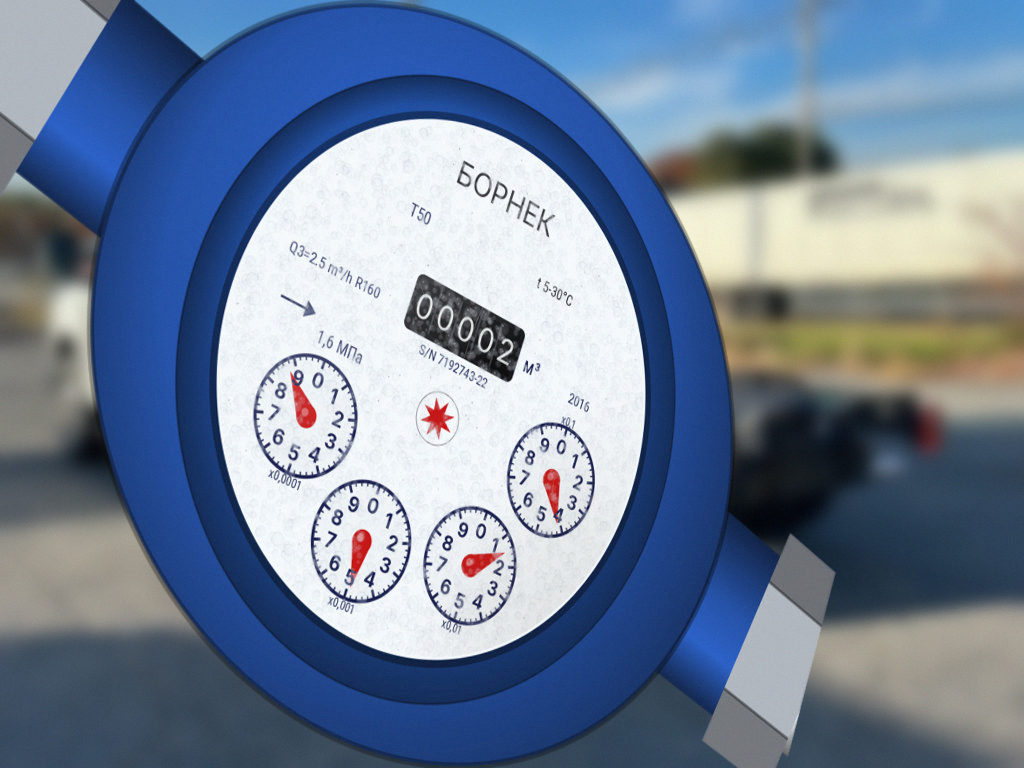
2.4148m³
